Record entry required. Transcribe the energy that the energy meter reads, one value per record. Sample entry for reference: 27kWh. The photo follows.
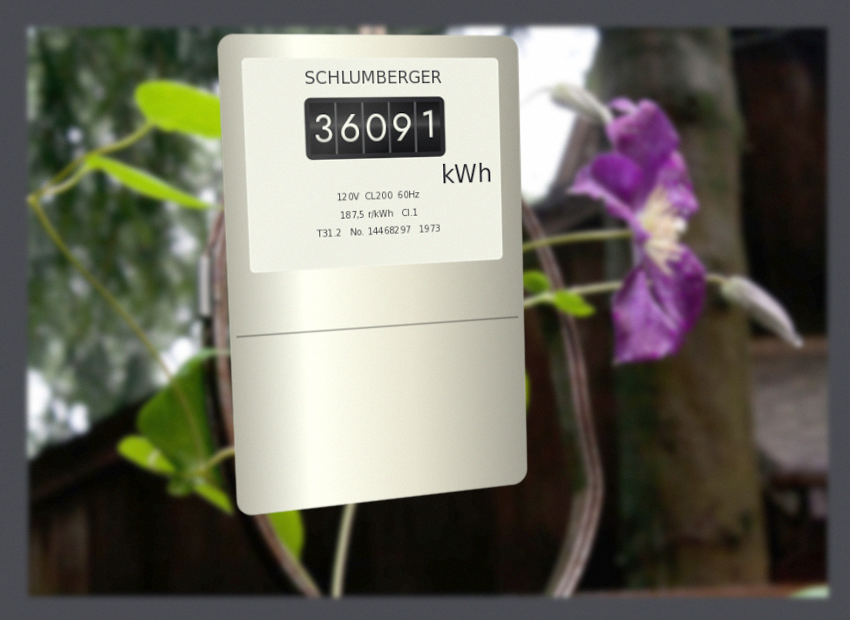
36091kWh
